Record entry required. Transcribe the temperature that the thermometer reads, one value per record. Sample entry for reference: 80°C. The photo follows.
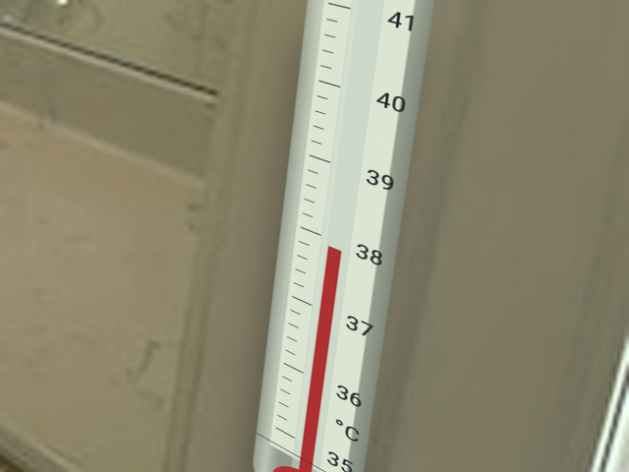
37.9°C
